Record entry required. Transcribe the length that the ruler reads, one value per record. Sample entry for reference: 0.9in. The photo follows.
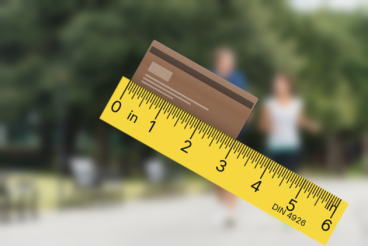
3in
